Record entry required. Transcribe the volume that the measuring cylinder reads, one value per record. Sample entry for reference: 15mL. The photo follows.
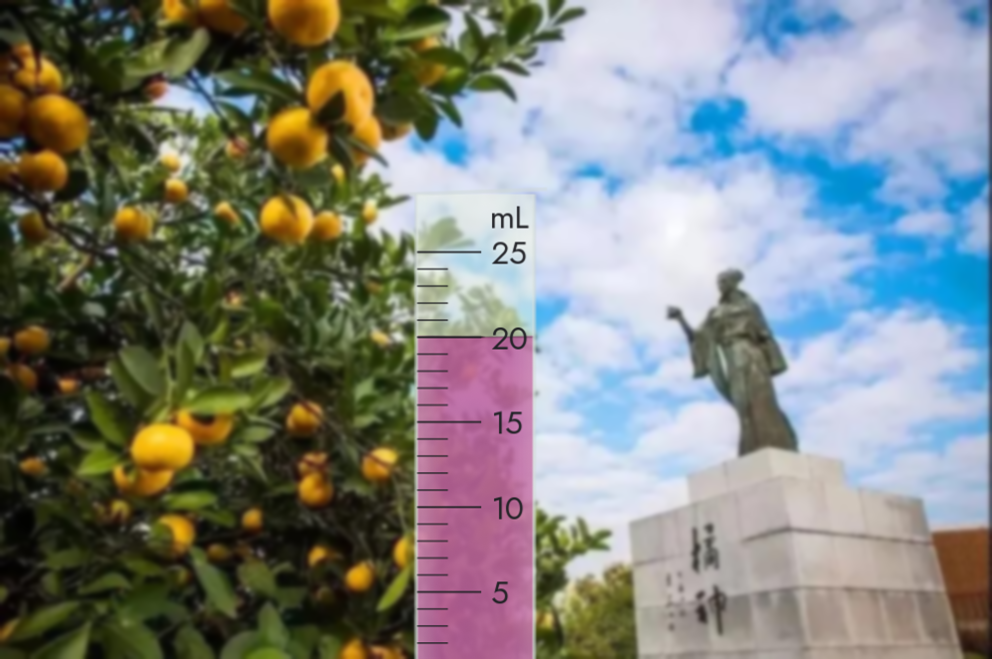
20mL
